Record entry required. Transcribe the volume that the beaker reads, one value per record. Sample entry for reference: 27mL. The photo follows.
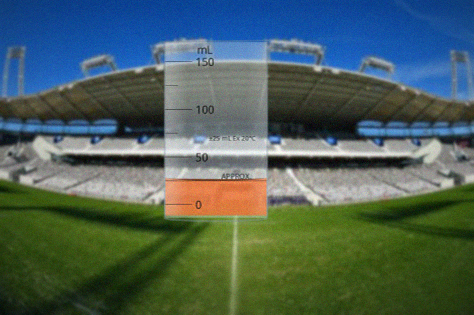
25mL
